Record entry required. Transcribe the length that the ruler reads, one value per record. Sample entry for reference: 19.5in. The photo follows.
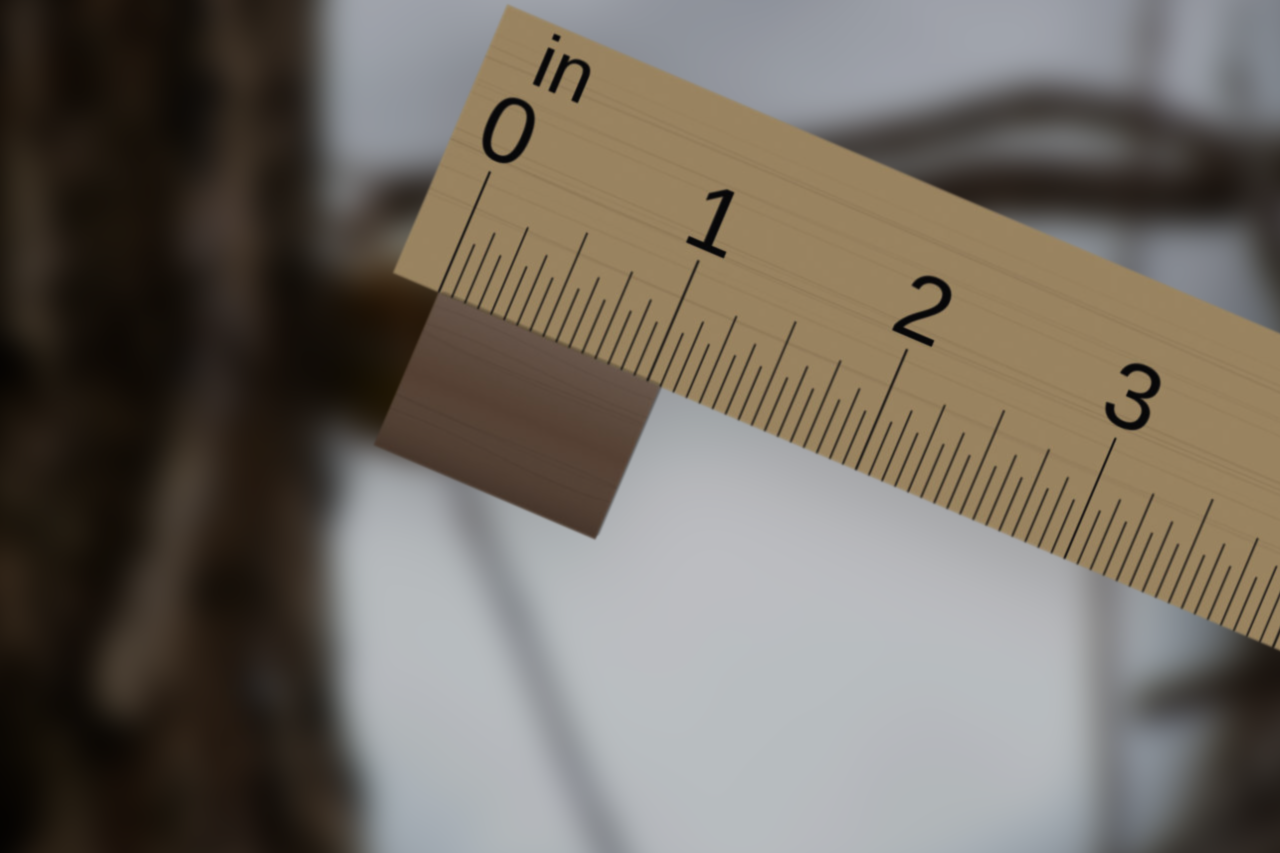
1.0625in
